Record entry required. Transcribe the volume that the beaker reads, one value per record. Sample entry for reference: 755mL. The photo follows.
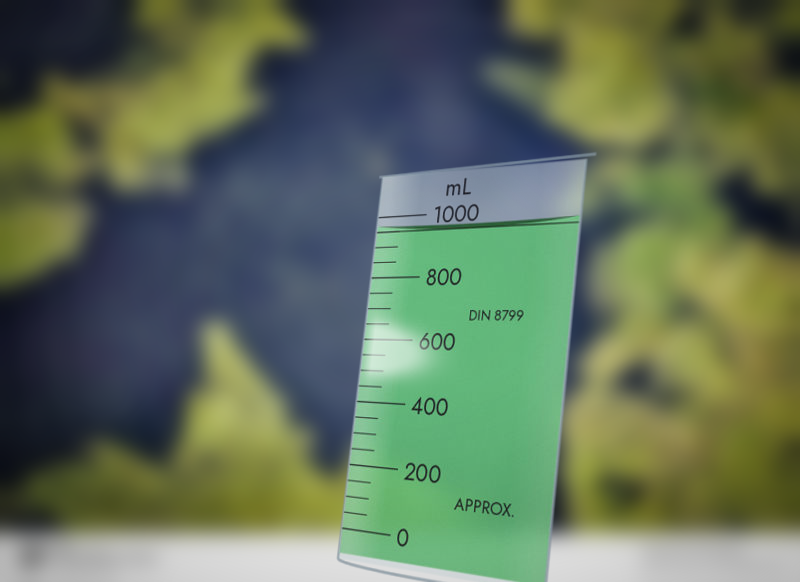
950mL
